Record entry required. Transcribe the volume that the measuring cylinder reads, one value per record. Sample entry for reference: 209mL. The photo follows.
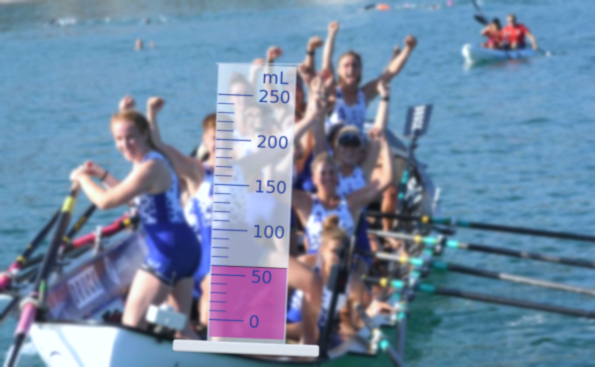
60mL
